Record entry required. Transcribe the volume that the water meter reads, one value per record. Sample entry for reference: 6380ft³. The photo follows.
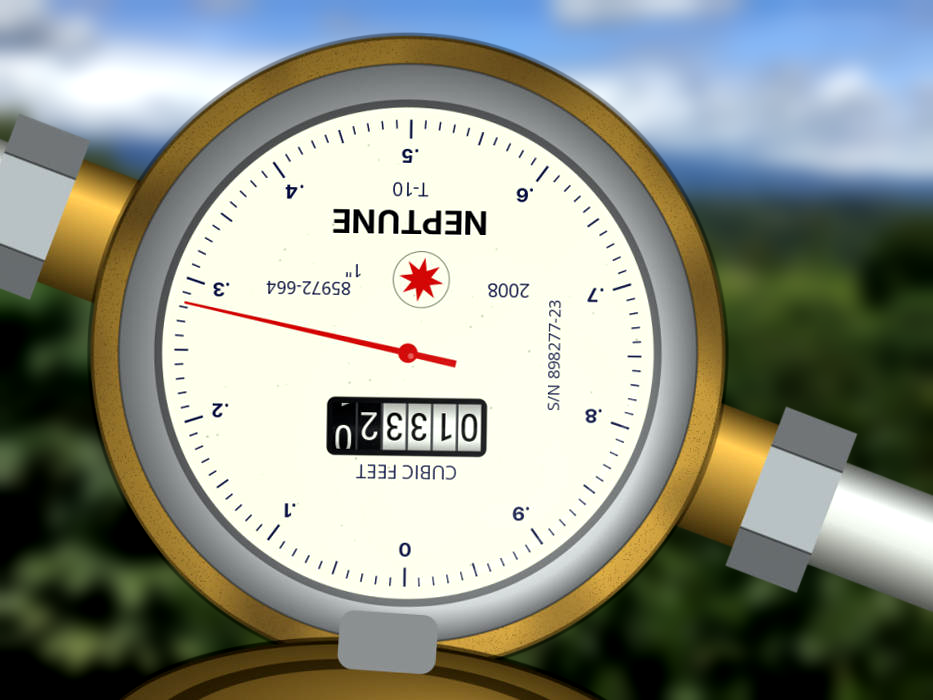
13320.28ft³
